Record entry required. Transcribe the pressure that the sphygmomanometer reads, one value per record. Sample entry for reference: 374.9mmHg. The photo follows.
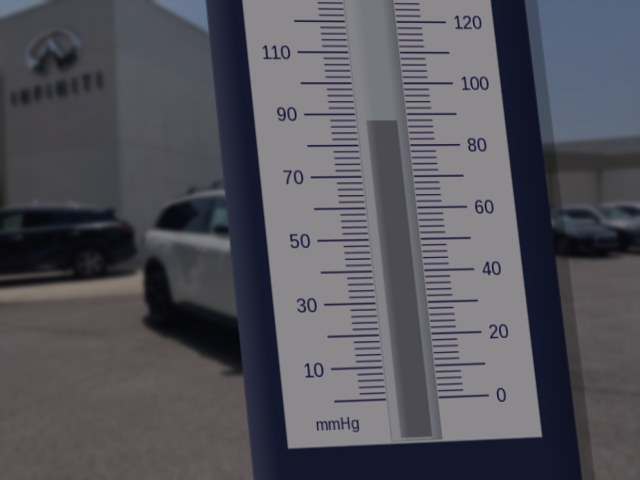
88mmHg
